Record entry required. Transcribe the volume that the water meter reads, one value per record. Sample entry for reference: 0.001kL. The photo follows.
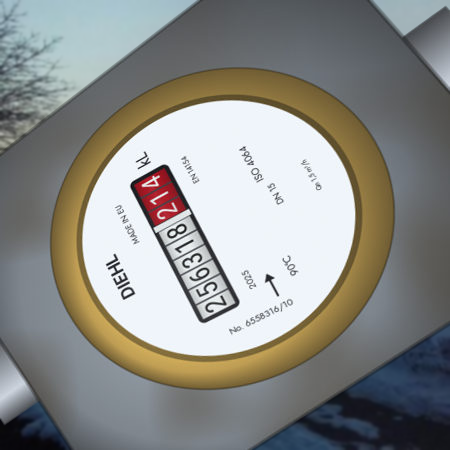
256318.214kL
